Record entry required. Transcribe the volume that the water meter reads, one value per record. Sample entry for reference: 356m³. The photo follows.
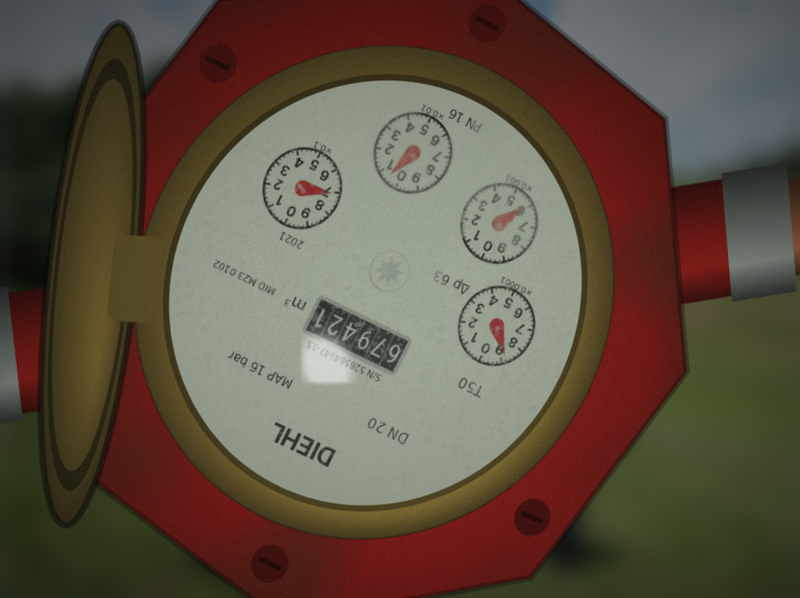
679421.7058m³
